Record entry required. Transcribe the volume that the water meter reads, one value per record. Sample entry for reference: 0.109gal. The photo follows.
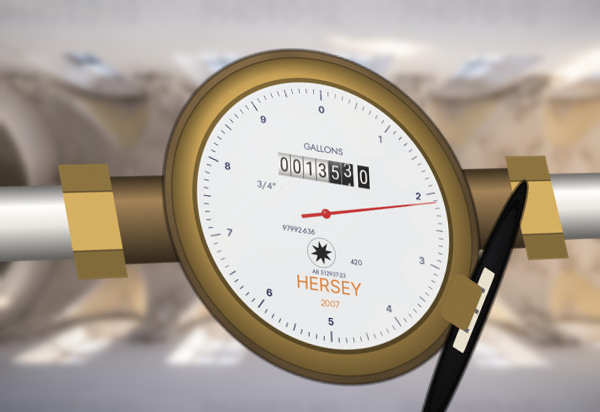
13532.1gal
